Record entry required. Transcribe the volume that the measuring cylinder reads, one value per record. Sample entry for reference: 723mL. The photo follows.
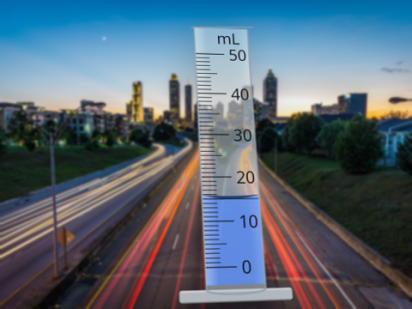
15mL
